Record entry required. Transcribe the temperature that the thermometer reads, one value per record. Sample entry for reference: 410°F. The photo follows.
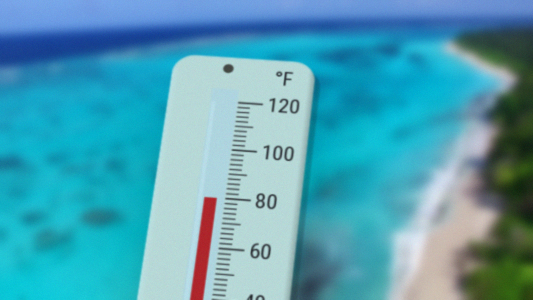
80°F
